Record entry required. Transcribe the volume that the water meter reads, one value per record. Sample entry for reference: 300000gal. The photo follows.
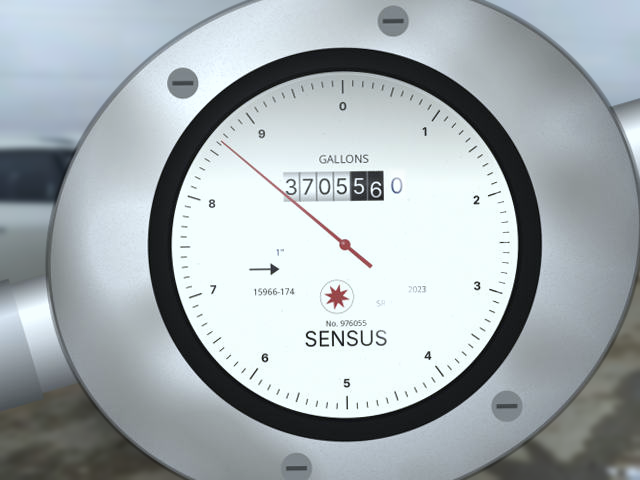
3705558.6gal
